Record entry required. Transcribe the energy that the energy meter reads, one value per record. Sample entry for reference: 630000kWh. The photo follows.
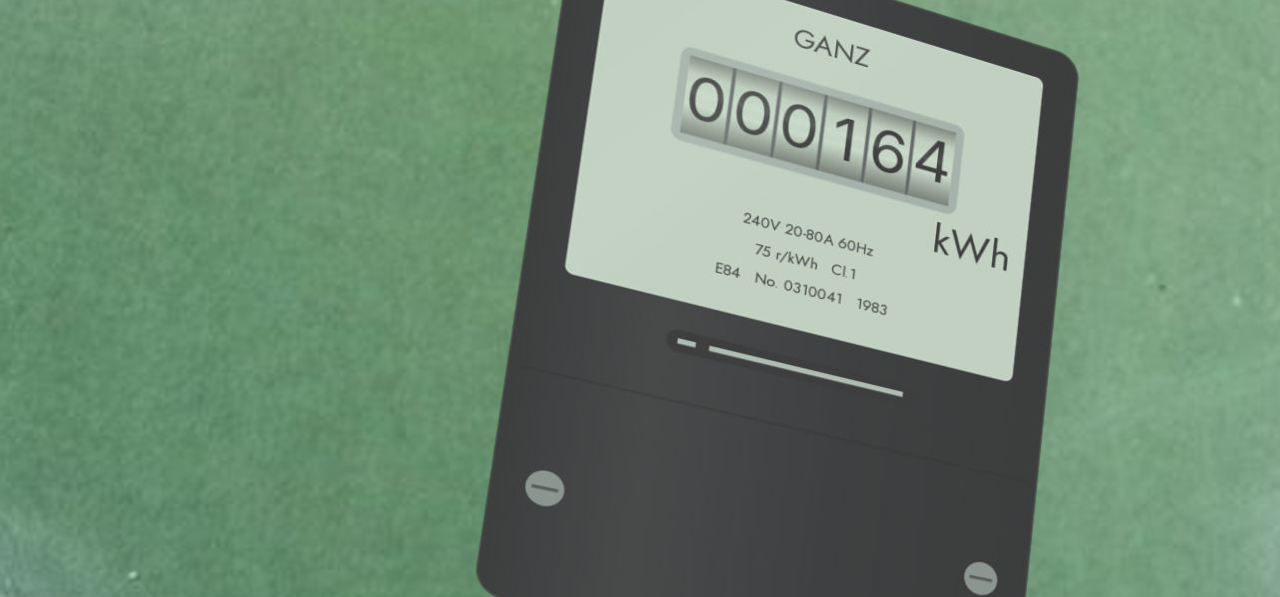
164kWh
